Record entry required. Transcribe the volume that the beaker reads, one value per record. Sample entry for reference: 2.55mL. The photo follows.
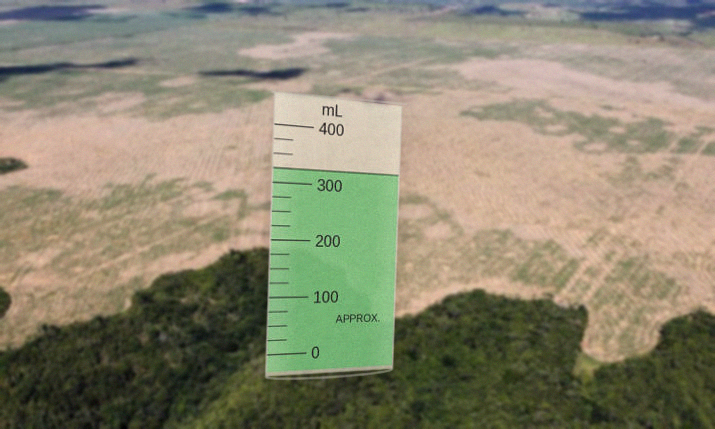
325mL
